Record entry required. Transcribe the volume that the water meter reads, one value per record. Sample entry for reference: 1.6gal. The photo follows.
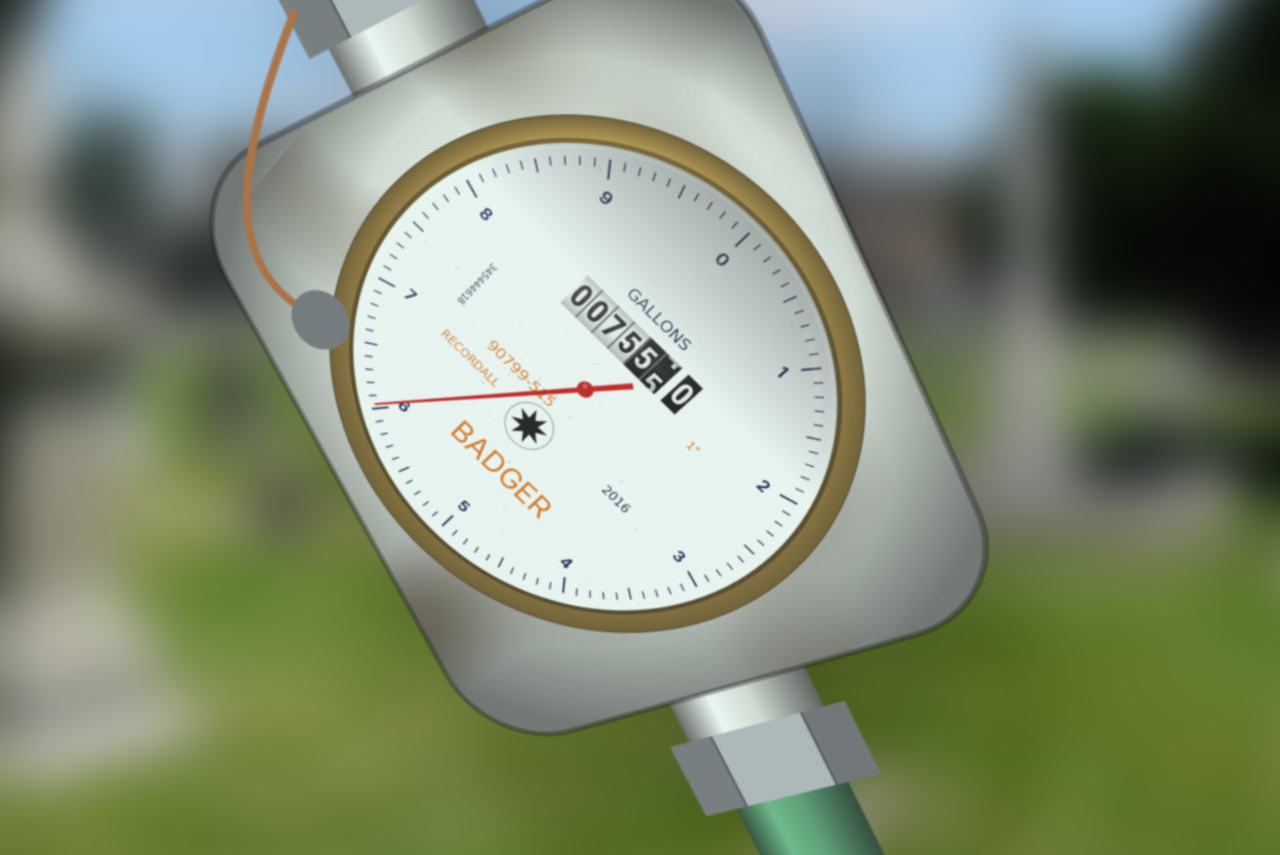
75546.0gal
